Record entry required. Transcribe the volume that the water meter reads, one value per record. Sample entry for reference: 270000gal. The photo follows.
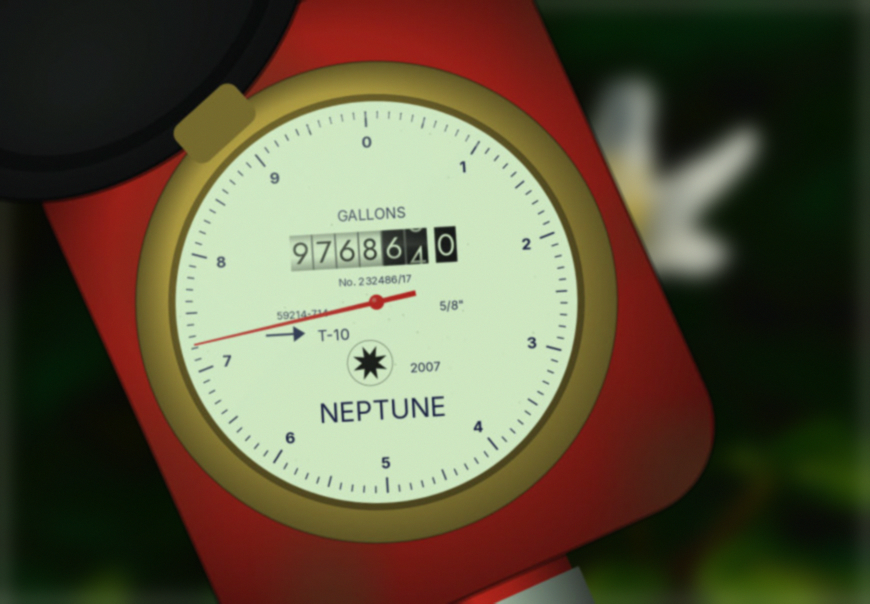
9768637.2gal
